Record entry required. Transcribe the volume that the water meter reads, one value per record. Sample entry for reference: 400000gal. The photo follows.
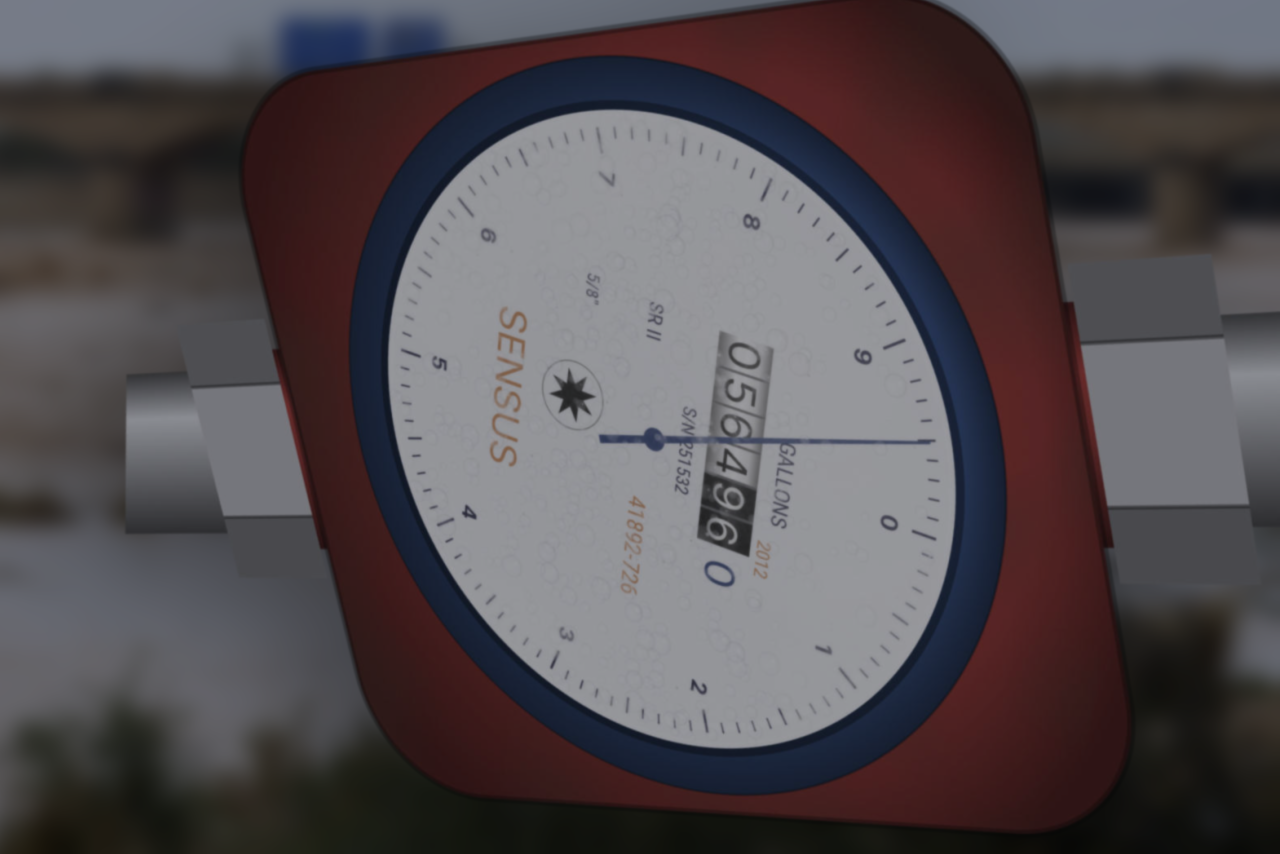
564959.5gal
